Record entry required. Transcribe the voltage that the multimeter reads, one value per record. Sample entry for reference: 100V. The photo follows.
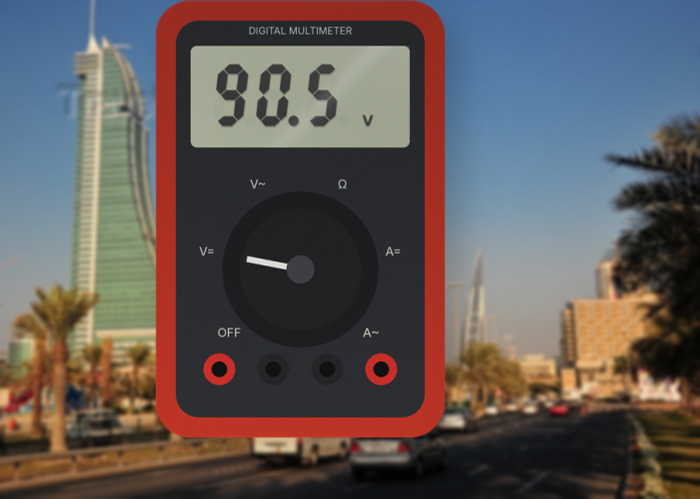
90.5V
